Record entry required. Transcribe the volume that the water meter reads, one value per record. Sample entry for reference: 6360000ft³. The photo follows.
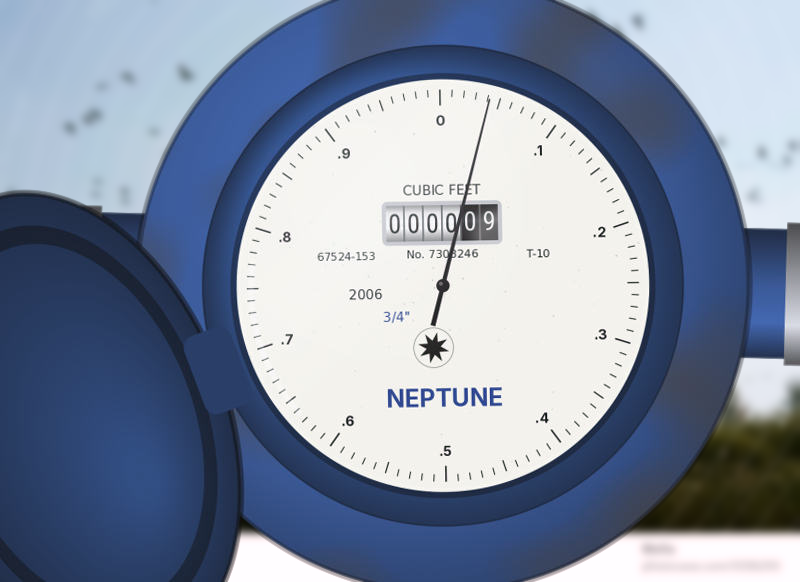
9.04ft³
